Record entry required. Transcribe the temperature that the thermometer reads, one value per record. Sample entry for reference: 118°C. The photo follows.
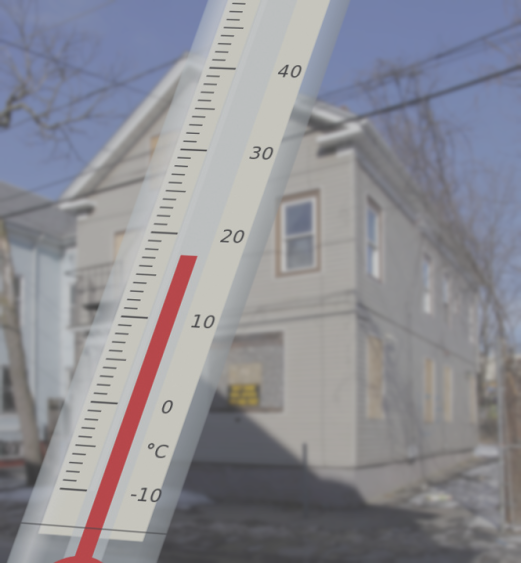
17.5°C
